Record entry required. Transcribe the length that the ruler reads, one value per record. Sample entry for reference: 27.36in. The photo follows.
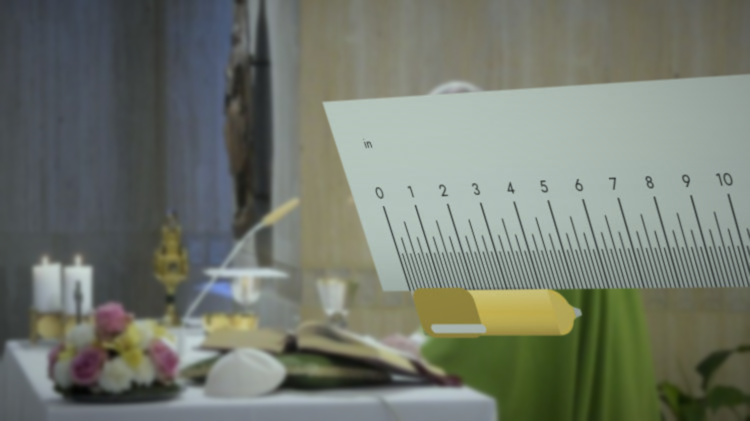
5in
